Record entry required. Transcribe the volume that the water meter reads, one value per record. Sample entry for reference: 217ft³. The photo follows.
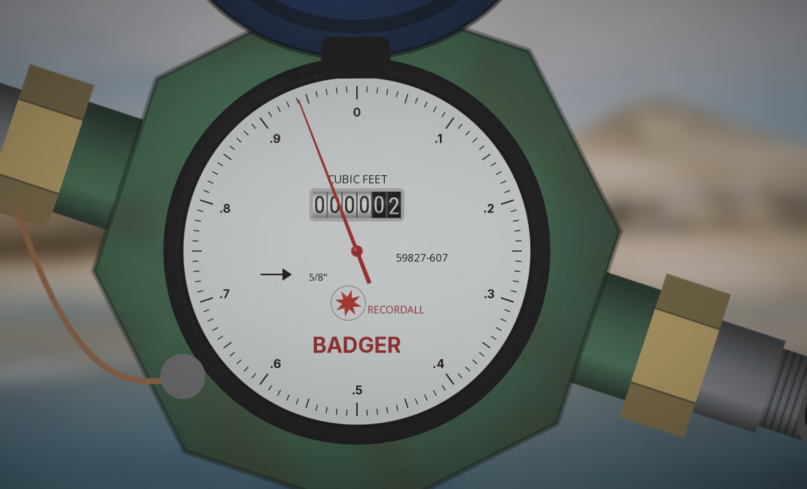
1.94ft³
